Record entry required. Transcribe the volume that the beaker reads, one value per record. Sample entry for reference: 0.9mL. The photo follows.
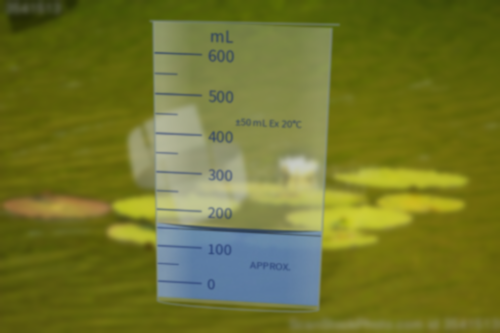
150mL
